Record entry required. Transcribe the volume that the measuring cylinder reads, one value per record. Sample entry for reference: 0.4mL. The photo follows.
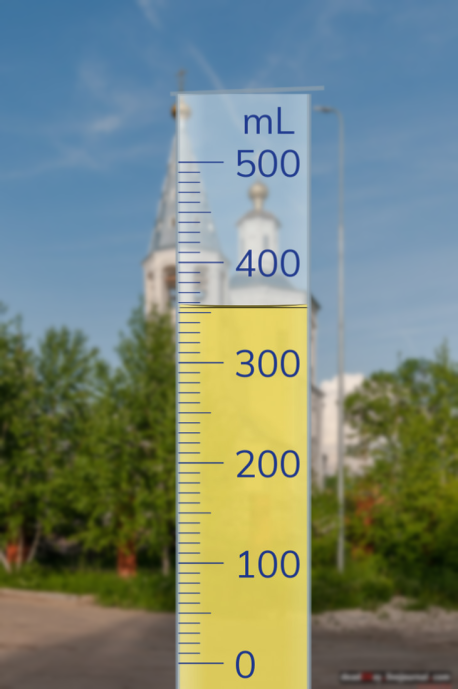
355mL
